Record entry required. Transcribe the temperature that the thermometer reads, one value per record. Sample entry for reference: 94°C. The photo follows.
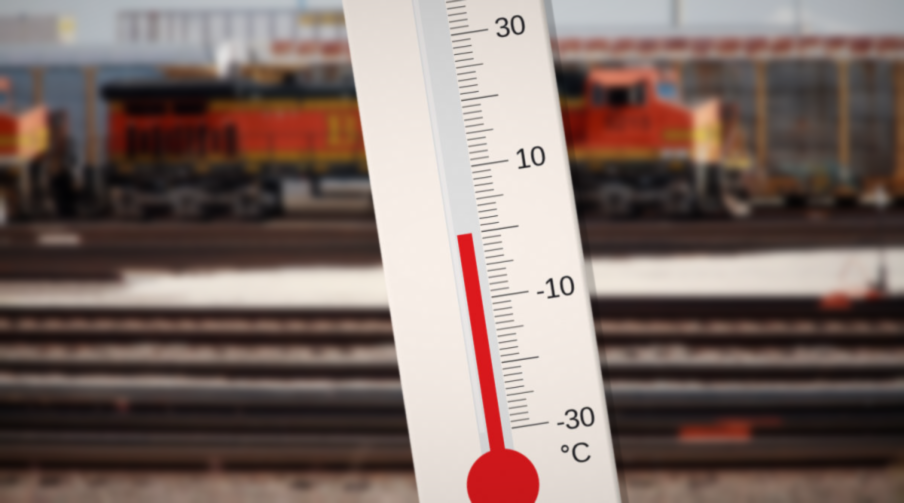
0°C
